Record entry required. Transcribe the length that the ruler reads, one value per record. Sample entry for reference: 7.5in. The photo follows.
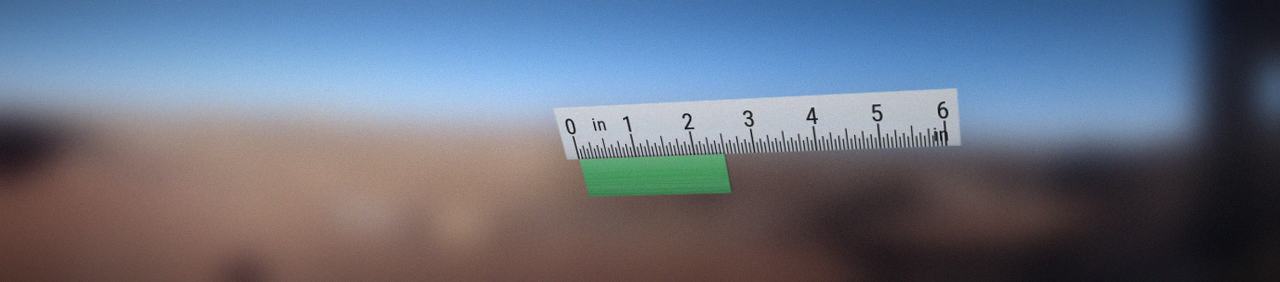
2.5in
